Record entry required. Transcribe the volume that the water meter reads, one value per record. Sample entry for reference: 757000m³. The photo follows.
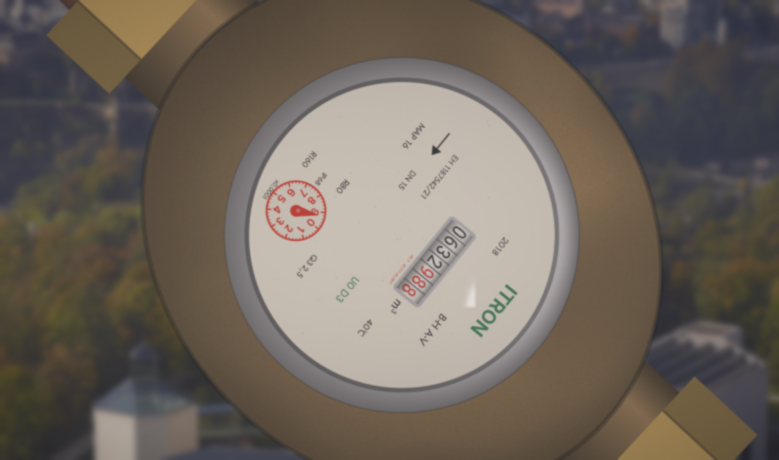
632.9879m³
